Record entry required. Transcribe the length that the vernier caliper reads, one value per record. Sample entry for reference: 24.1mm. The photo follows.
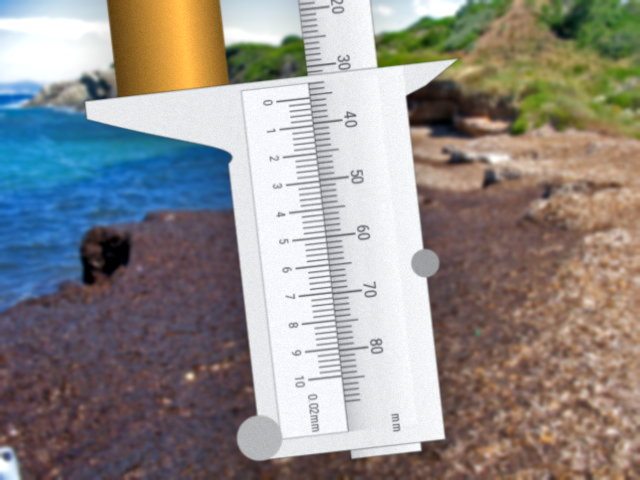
35.5mm
